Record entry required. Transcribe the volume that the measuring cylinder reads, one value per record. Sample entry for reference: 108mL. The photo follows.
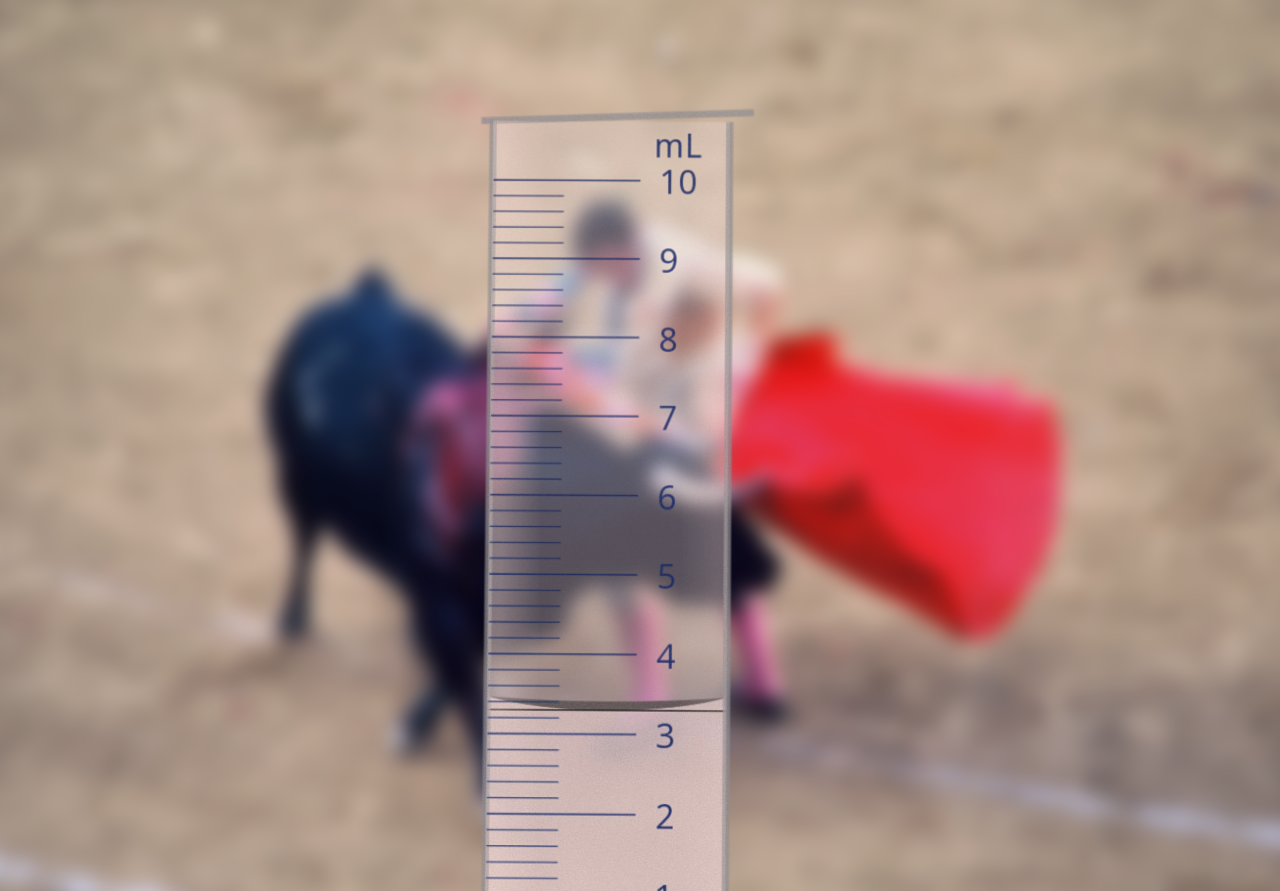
3.3mL
